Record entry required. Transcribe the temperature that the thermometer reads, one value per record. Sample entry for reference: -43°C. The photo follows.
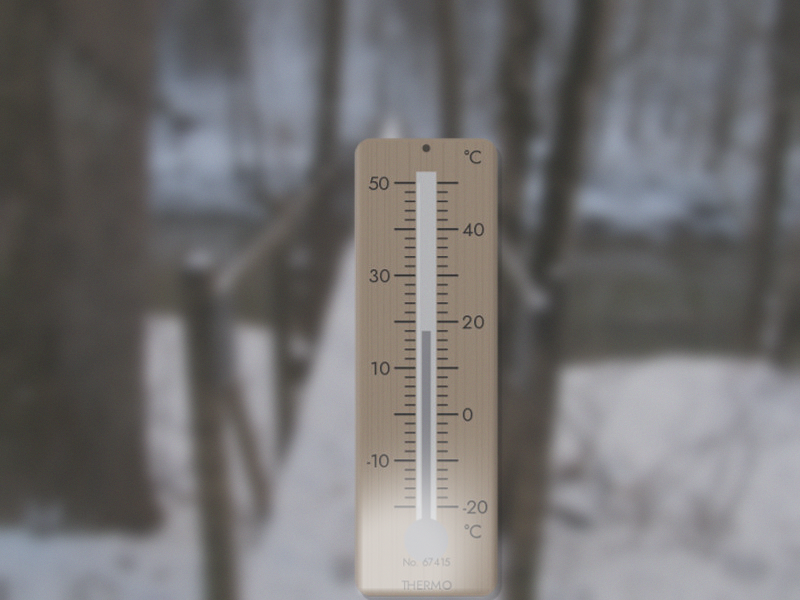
18°C
